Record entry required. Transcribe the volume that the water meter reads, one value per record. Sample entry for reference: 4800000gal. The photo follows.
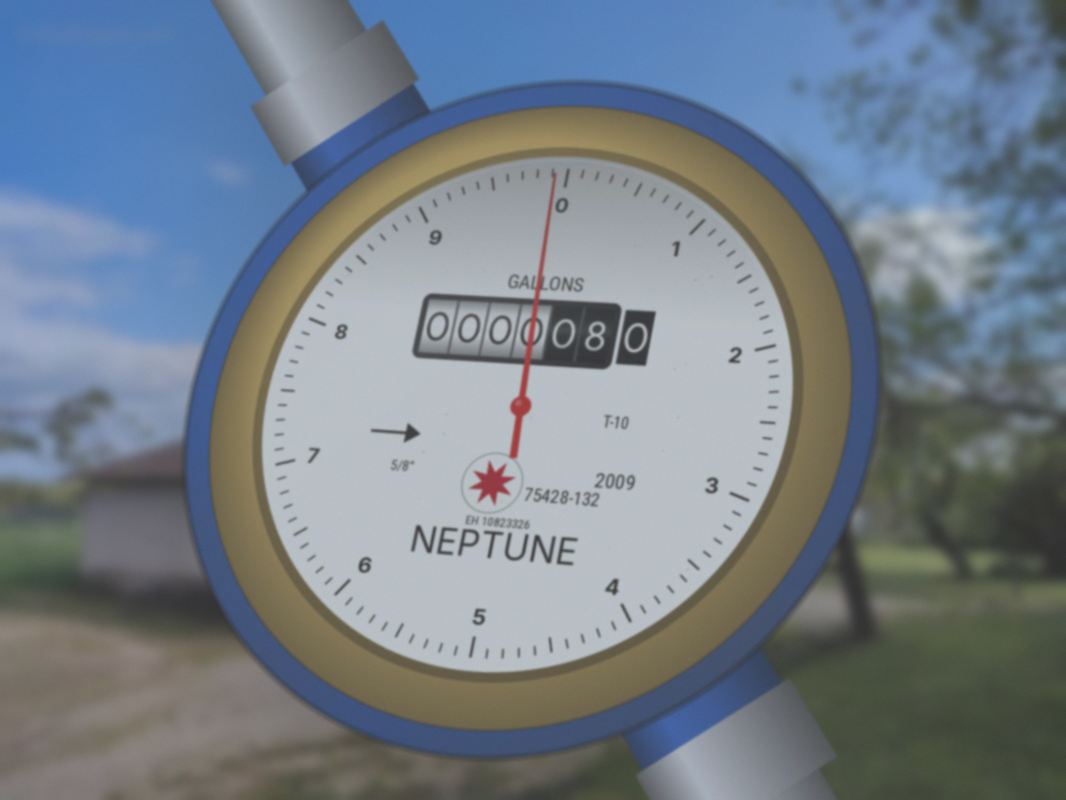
79.9gal
